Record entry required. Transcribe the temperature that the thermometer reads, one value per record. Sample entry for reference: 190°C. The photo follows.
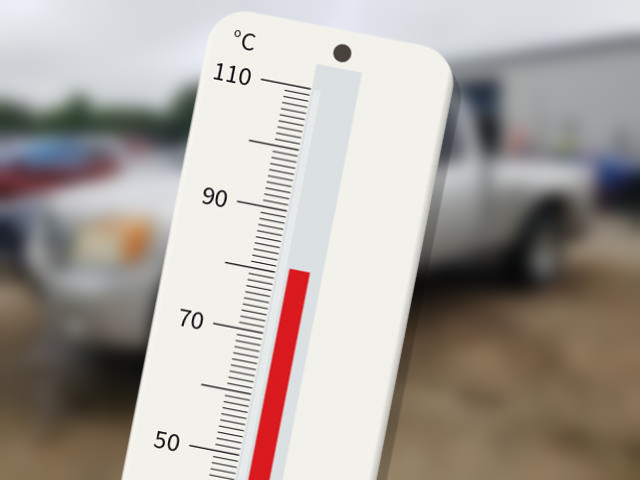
81°C
